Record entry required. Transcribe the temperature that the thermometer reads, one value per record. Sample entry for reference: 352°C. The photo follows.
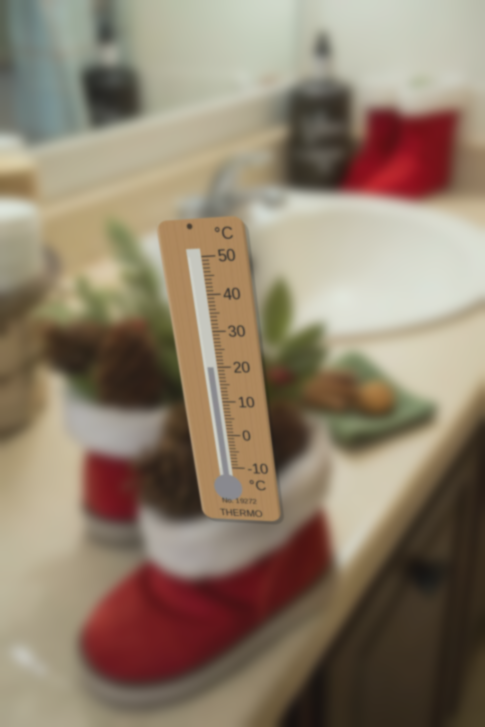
20°C
